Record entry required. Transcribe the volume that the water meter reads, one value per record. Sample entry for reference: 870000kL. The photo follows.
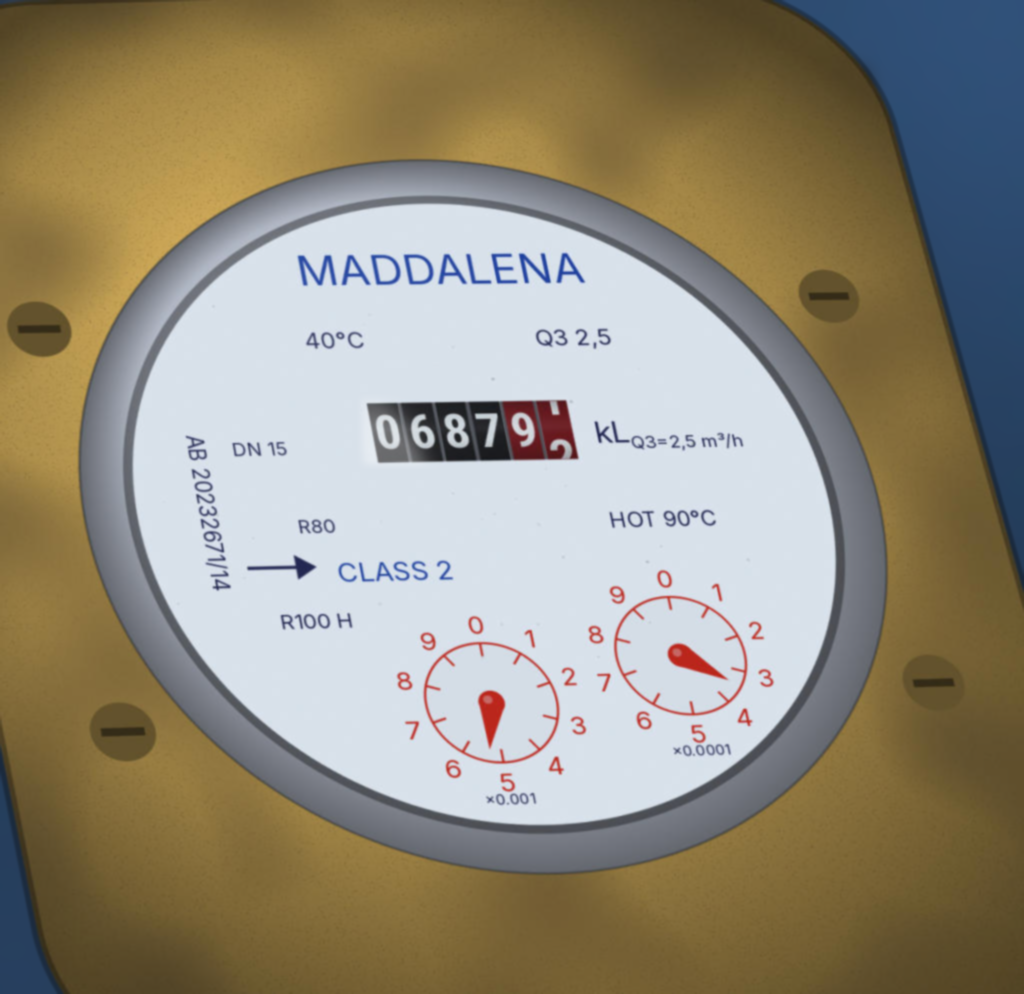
687.9153kL
